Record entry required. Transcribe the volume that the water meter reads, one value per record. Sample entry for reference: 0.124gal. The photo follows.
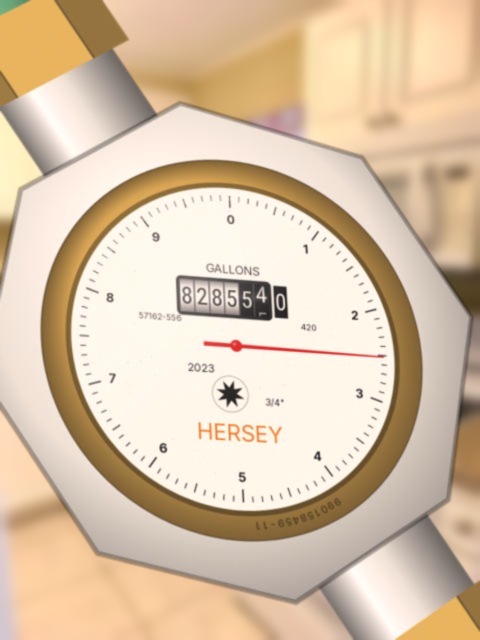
8285542.5gal
